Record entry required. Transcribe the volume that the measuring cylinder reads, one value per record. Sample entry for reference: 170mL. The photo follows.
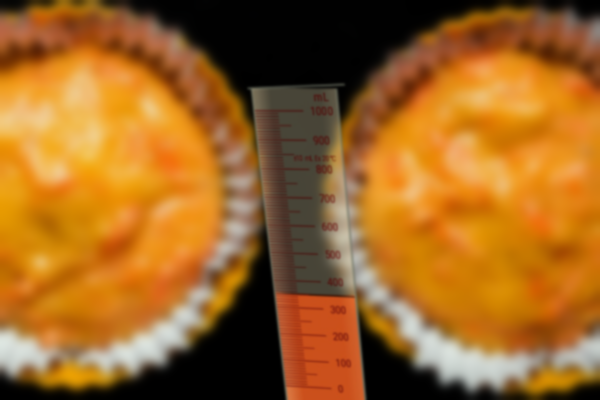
350mL
